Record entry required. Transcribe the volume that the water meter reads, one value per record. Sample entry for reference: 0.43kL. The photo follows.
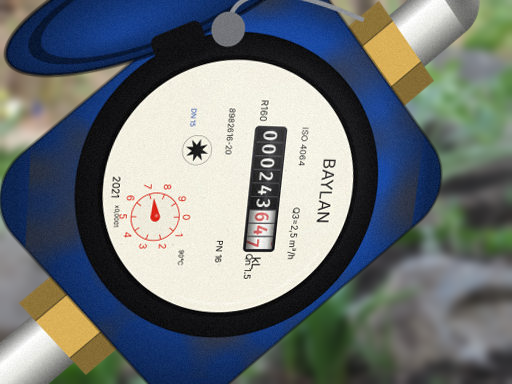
243.6467kL
